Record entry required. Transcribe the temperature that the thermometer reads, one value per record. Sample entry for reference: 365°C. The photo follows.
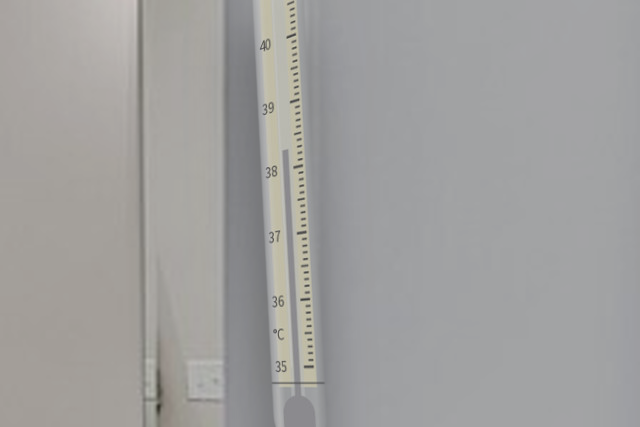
38.3°C
